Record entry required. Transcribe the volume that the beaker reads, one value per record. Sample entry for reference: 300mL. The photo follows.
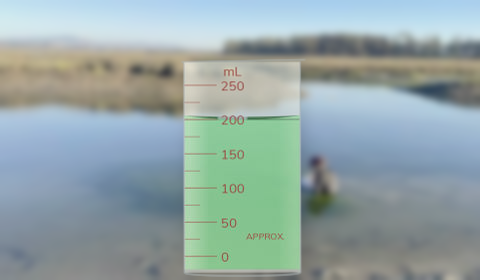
200mL
